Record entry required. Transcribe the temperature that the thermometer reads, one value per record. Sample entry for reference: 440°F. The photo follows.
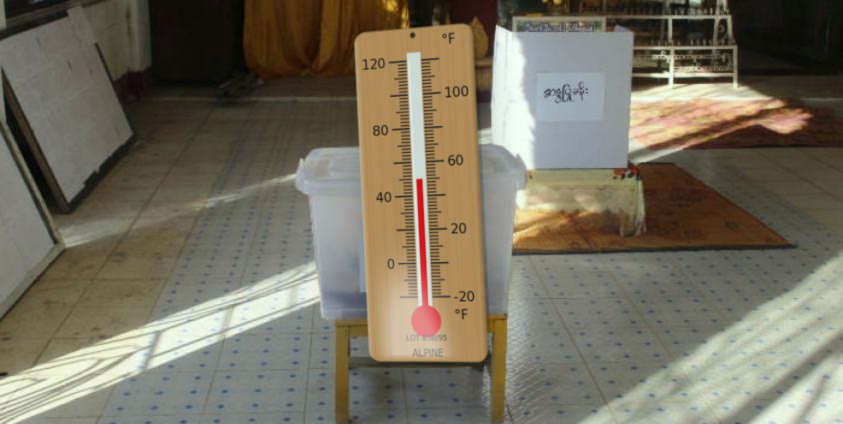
50°F
